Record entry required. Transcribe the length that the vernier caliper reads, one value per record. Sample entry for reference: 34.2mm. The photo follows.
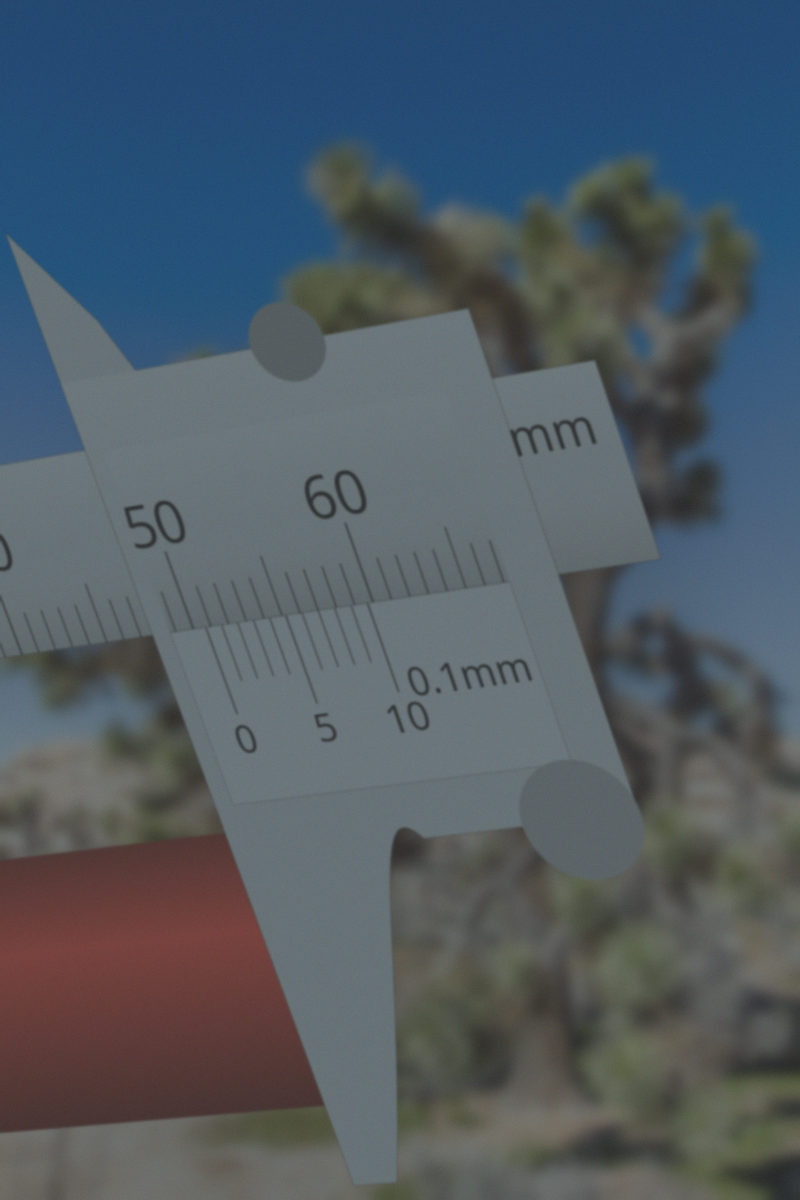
50.7mm
